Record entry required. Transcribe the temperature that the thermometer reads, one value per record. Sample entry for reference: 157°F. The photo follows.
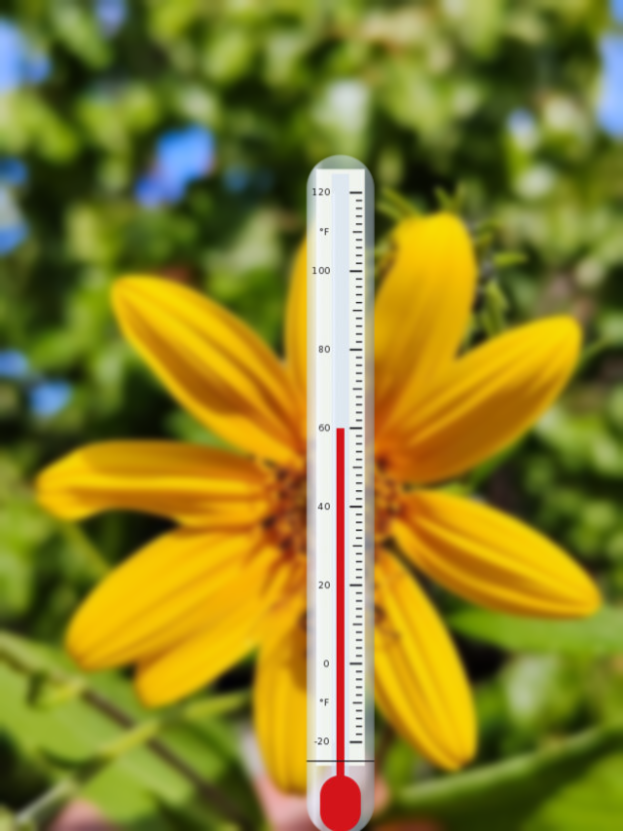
60°F
